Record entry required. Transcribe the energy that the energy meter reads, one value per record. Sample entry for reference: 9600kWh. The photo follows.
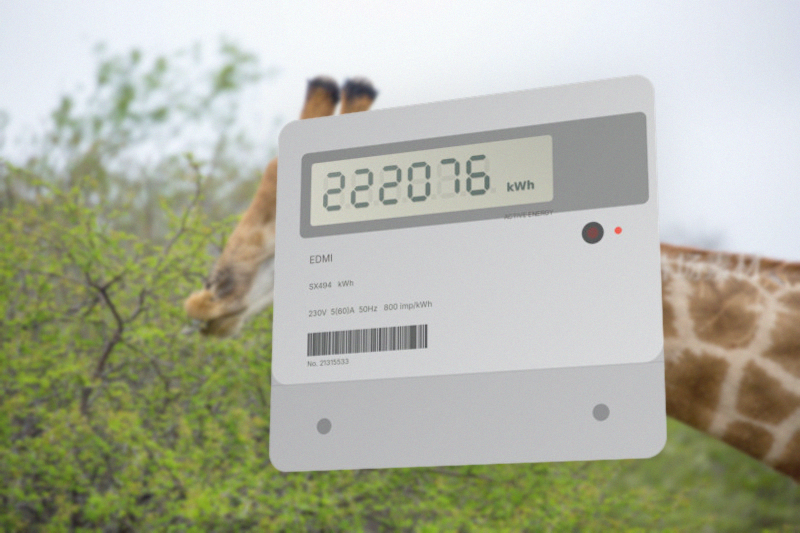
222076kWh
